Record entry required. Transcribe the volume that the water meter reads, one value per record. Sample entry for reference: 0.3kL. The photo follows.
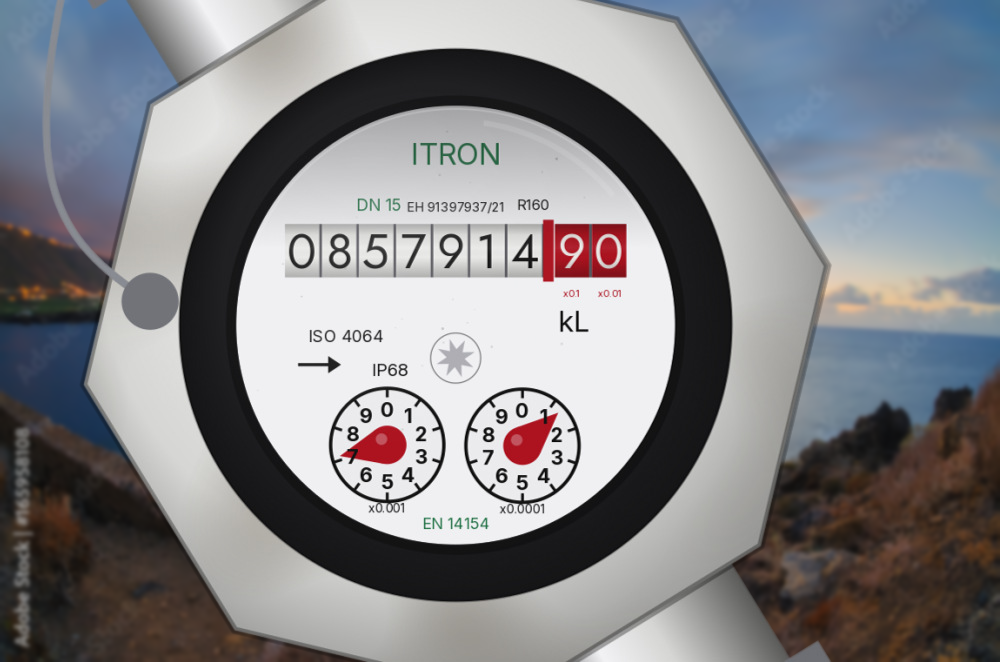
857914.9071kL
